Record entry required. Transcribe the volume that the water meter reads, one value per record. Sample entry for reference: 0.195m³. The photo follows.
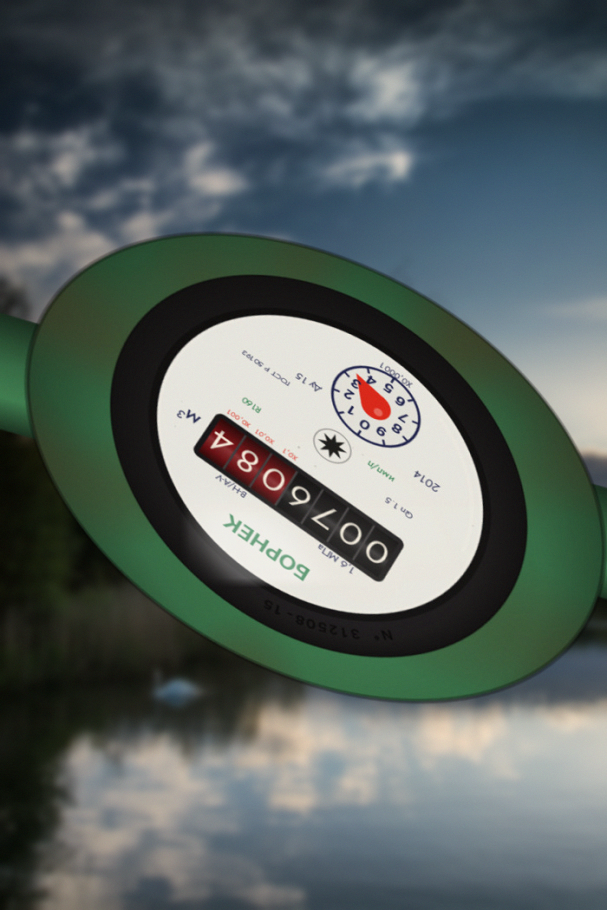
76.0843m³
